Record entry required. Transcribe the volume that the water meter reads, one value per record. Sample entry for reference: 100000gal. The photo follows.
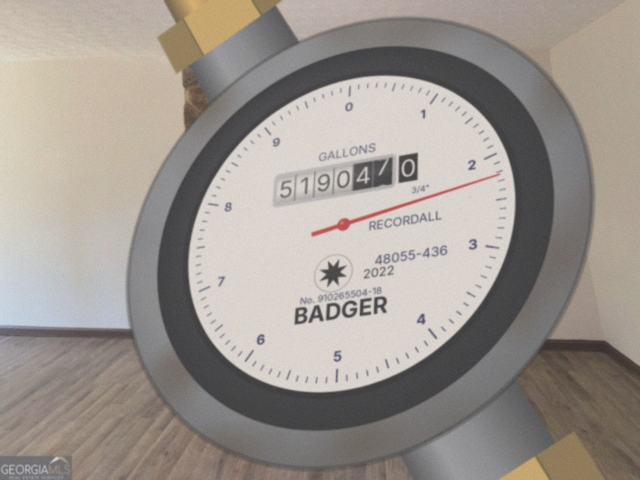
5190472.2gal
